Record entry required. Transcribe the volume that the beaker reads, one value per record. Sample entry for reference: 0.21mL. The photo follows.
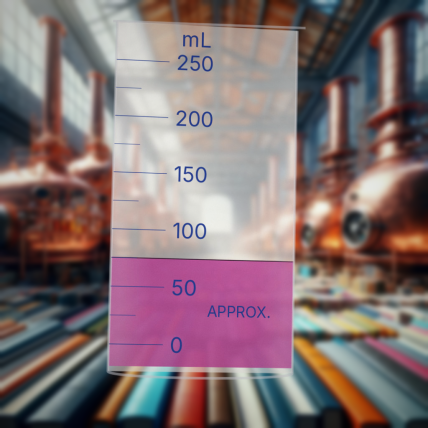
75mL
